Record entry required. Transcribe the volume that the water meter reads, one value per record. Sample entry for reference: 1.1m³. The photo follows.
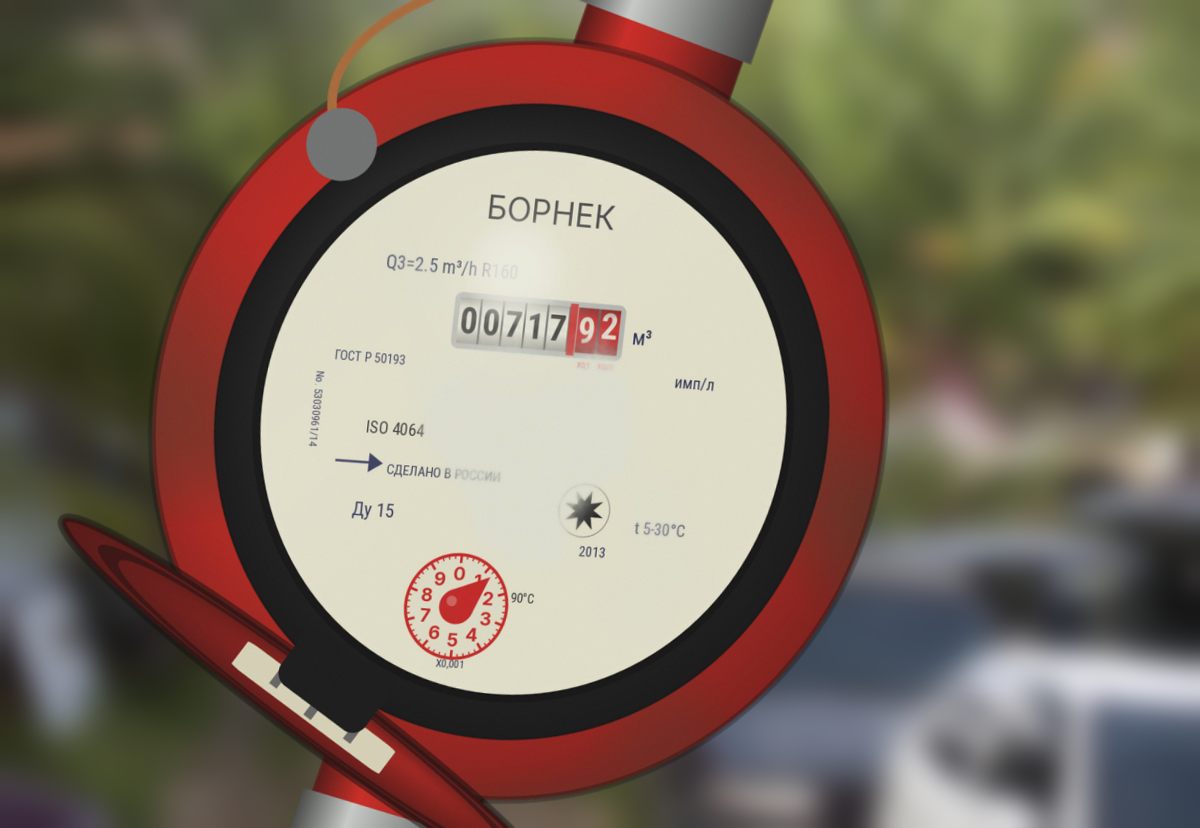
717.921m³
